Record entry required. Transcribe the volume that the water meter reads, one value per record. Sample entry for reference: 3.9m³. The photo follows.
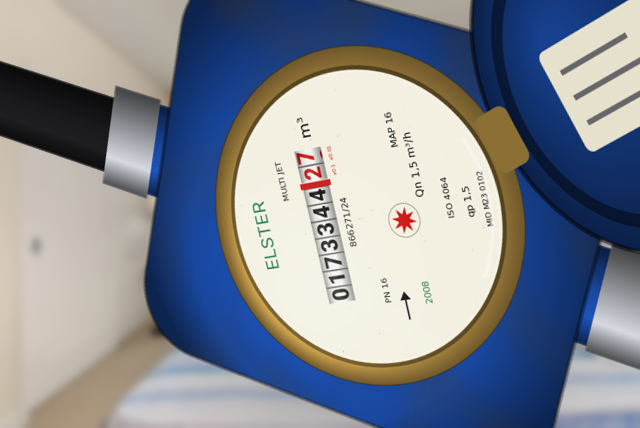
173344.27m³
